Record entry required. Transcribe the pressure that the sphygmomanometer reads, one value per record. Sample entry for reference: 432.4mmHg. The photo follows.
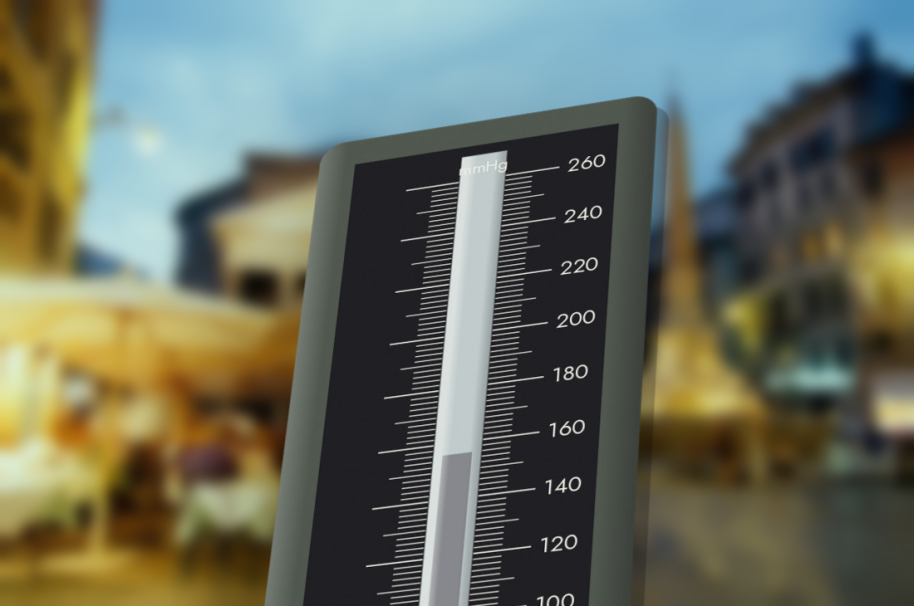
156mmHg
